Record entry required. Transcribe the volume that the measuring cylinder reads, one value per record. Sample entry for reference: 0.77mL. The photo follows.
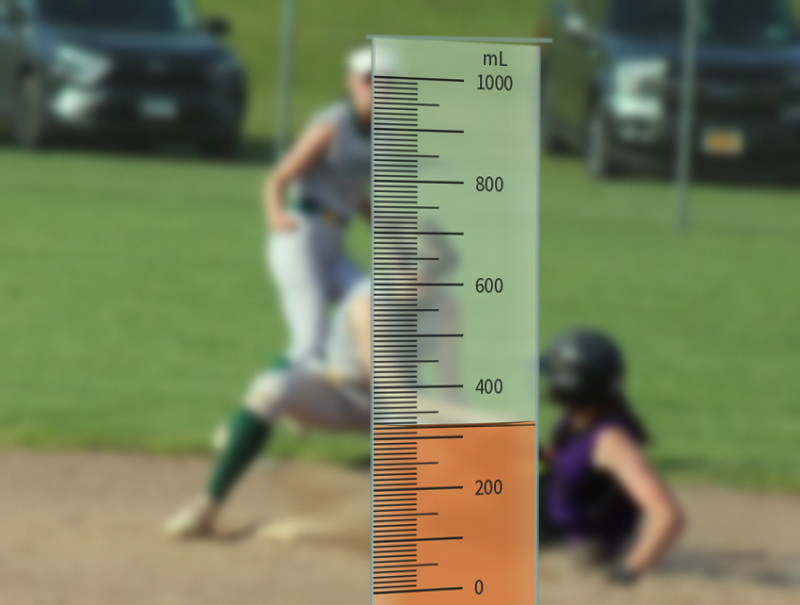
320mL
